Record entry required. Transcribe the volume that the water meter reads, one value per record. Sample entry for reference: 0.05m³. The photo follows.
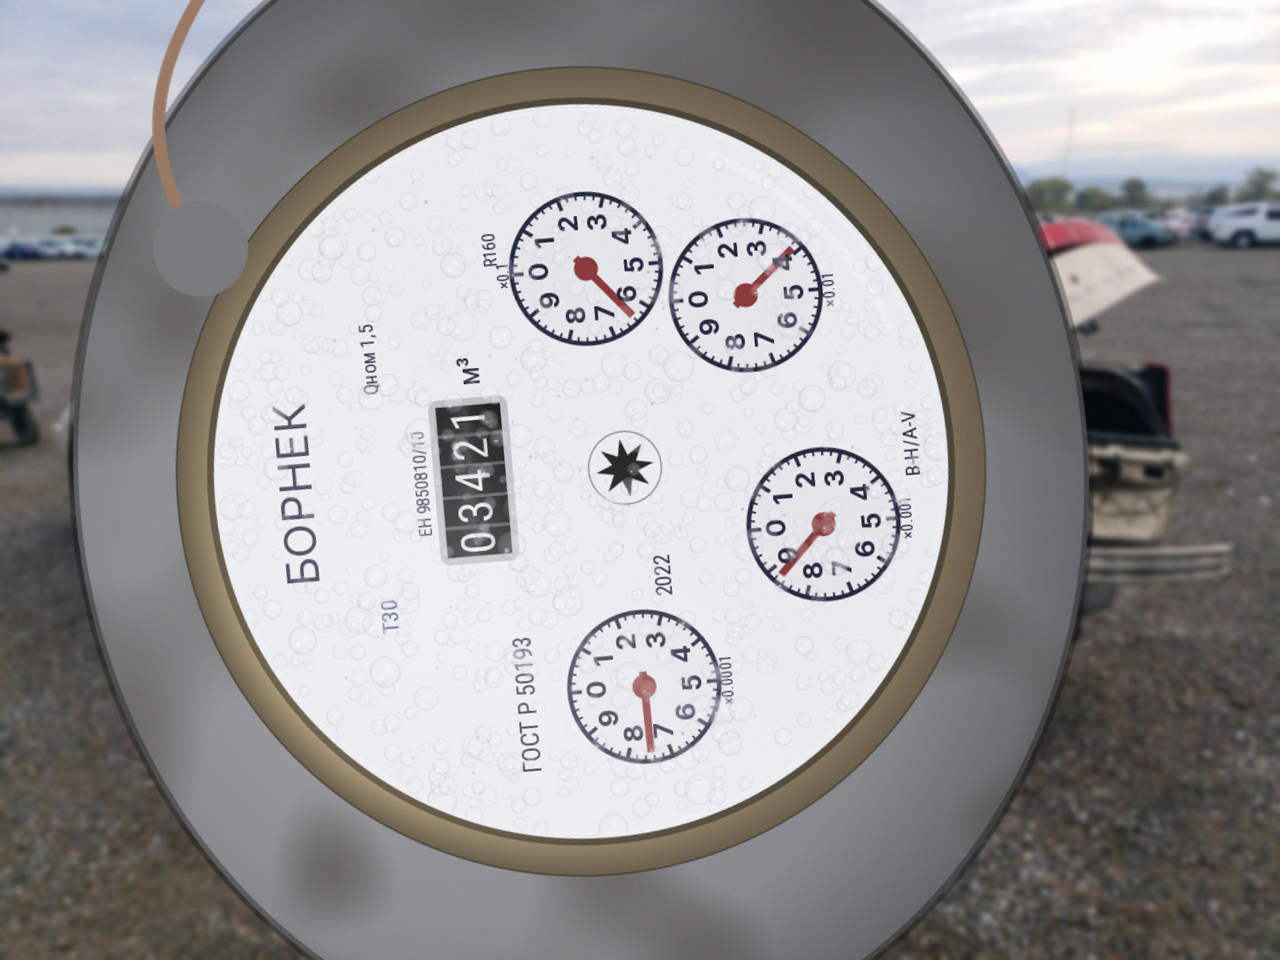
3421.6387m³
